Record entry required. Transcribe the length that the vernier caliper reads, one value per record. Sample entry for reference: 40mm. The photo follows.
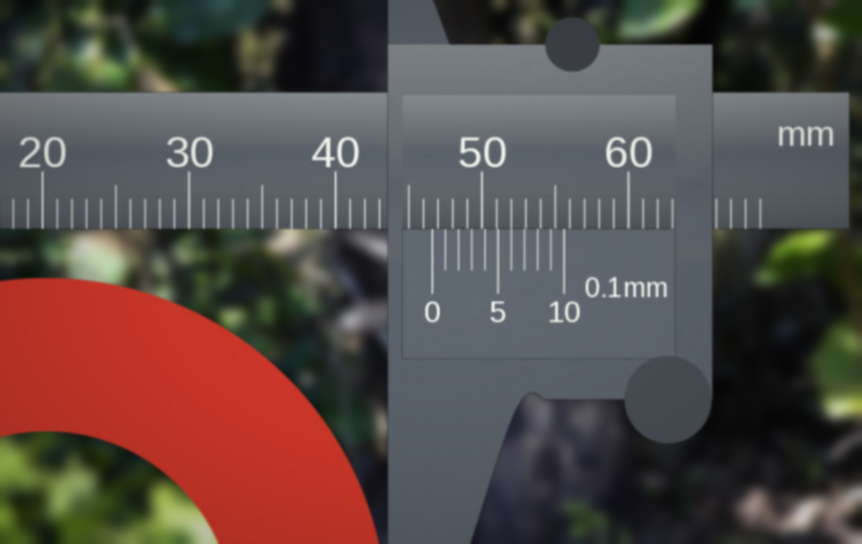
46.6mm
